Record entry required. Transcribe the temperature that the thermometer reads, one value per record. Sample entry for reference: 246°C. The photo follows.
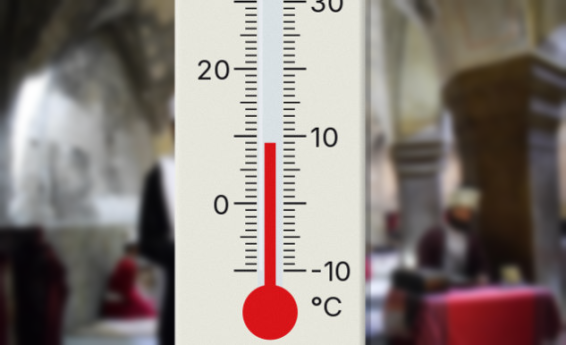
9°C
